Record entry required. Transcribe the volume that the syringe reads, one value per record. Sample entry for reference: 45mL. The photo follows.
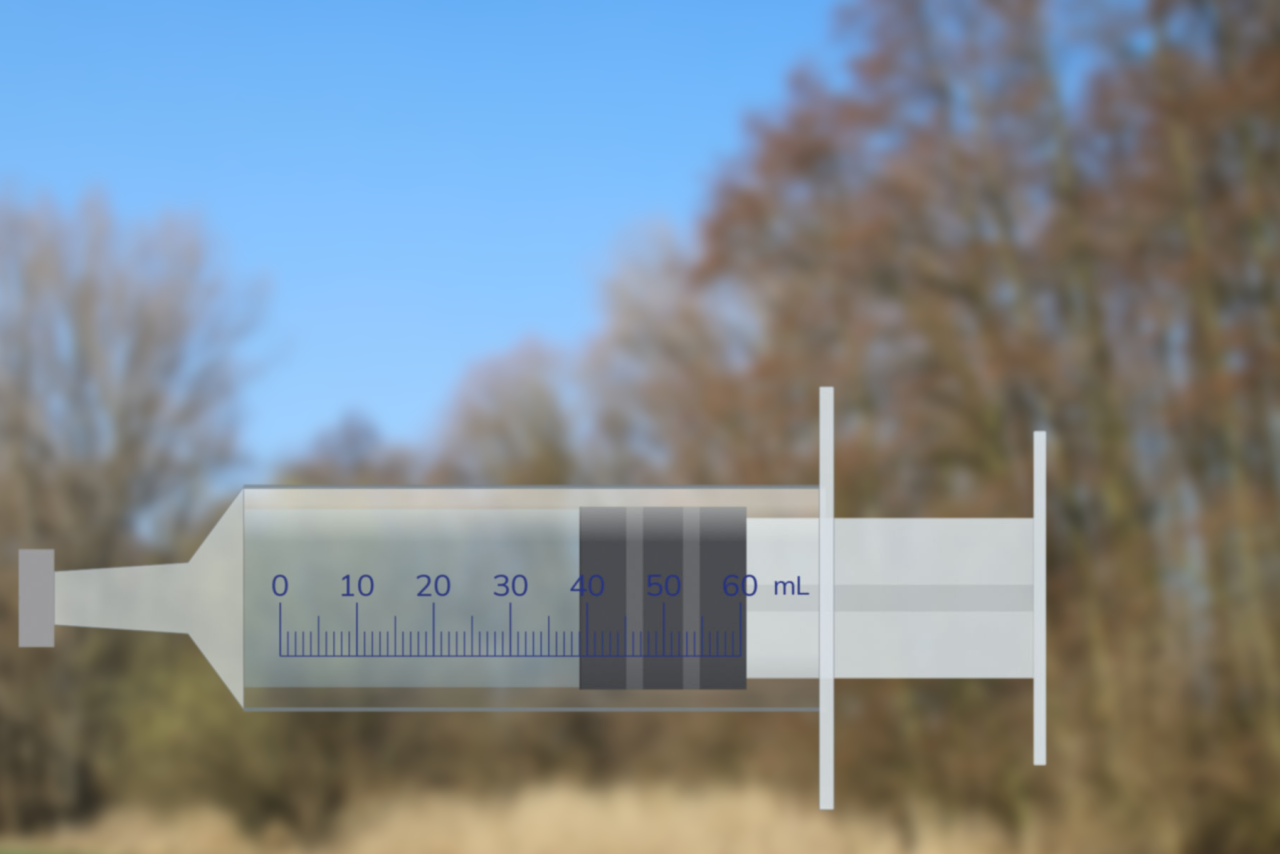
39mL
